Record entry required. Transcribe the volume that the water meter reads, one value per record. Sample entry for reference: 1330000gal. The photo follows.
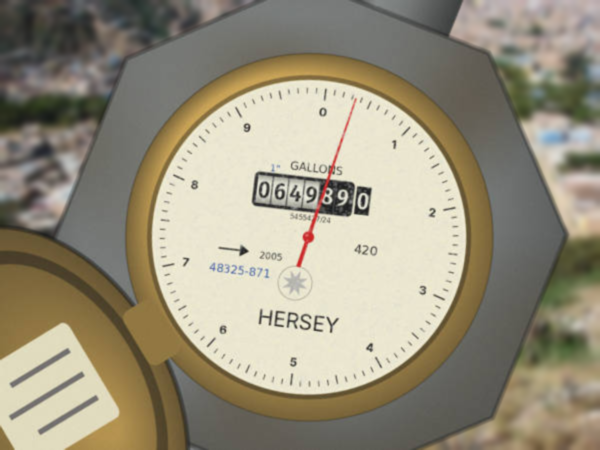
649890.3gal
